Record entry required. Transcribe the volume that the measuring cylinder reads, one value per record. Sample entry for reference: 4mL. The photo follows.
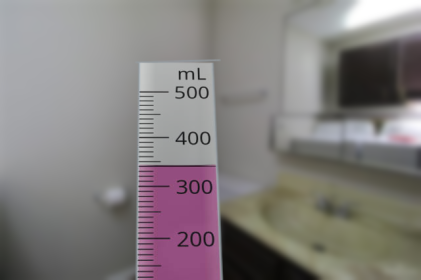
340mL
